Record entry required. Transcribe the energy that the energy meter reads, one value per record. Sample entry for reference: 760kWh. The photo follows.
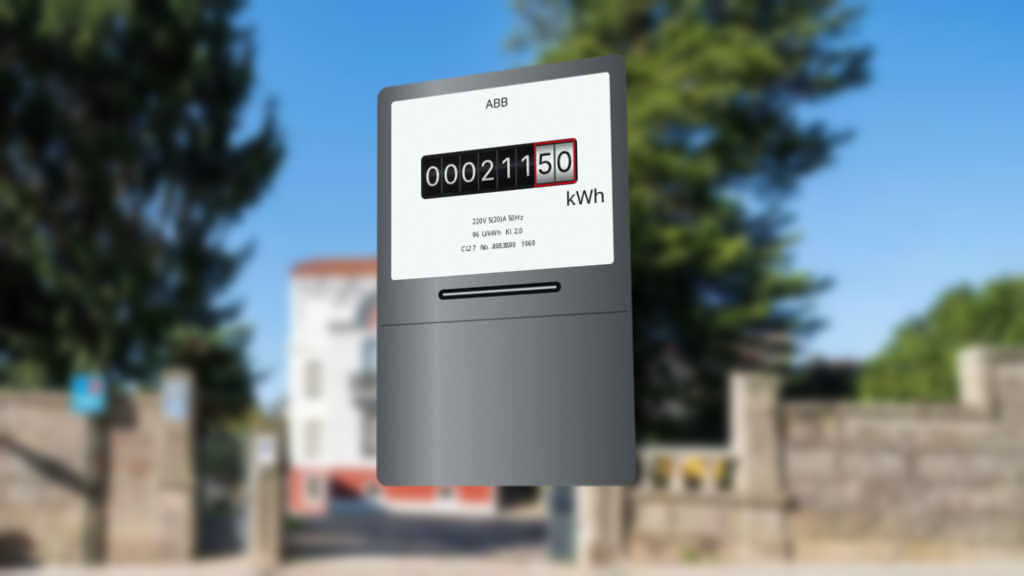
211.50kWh
